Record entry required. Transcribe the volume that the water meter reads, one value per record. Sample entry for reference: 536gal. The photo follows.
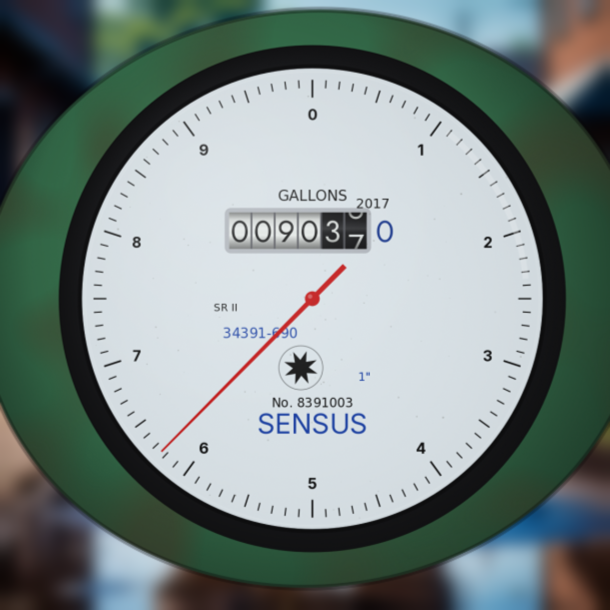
90366.2gal
